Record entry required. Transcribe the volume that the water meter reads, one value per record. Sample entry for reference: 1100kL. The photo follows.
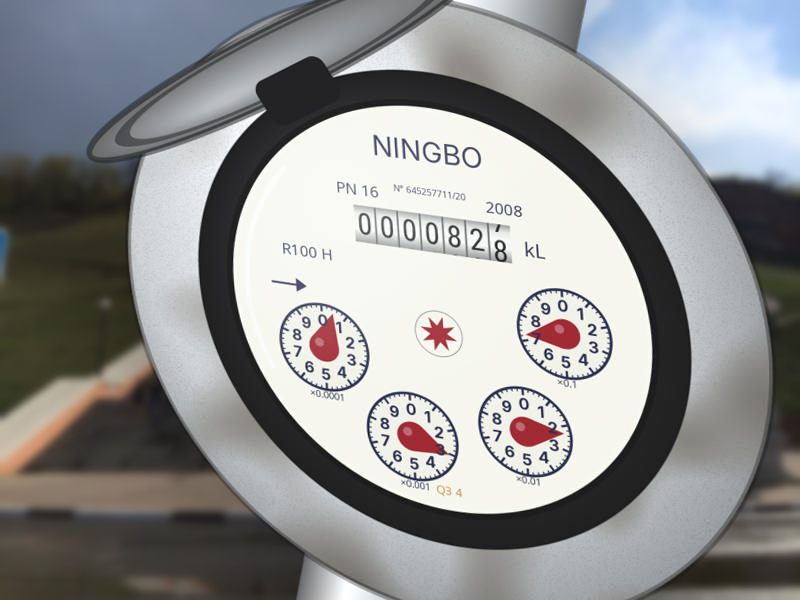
827.7230kL
